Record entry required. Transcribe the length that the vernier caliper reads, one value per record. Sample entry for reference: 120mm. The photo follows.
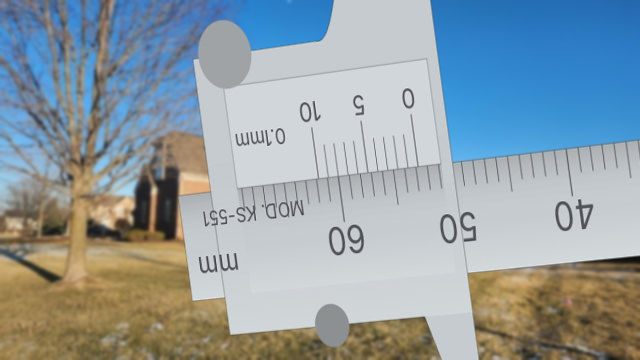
52.8mm
